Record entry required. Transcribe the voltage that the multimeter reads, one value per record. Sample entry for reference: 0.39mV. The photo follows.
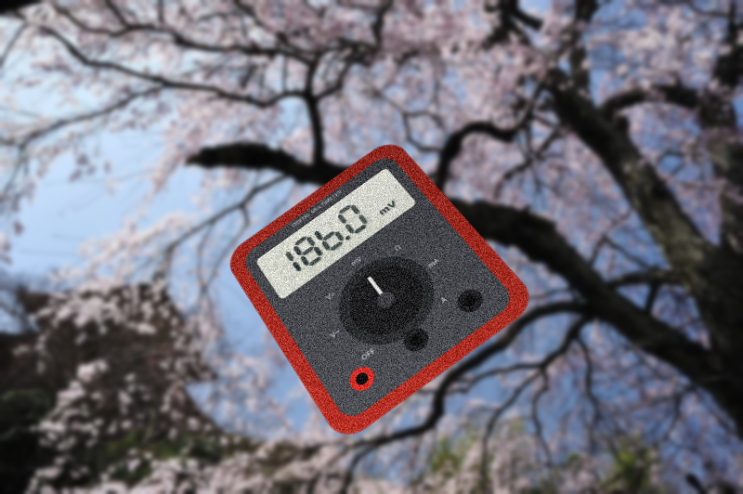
186.0mV
